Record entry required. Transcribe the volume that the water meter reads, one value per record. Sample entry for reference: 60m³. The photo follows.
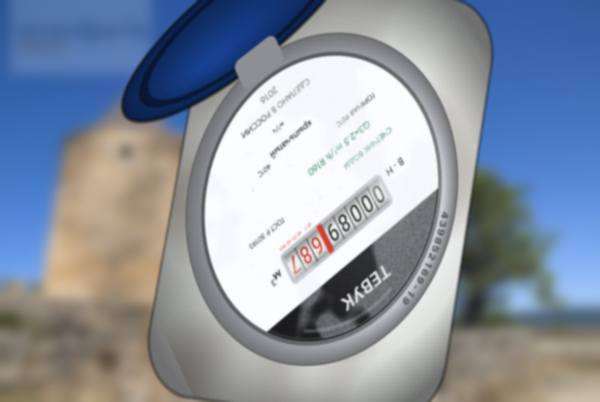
89.687m³
